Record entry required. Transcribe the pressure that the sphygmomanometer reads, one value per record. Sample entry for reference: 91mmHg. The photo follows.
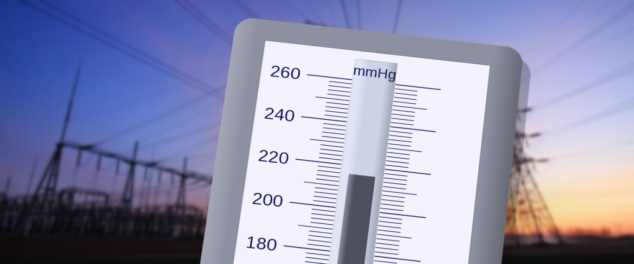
216mmHg
